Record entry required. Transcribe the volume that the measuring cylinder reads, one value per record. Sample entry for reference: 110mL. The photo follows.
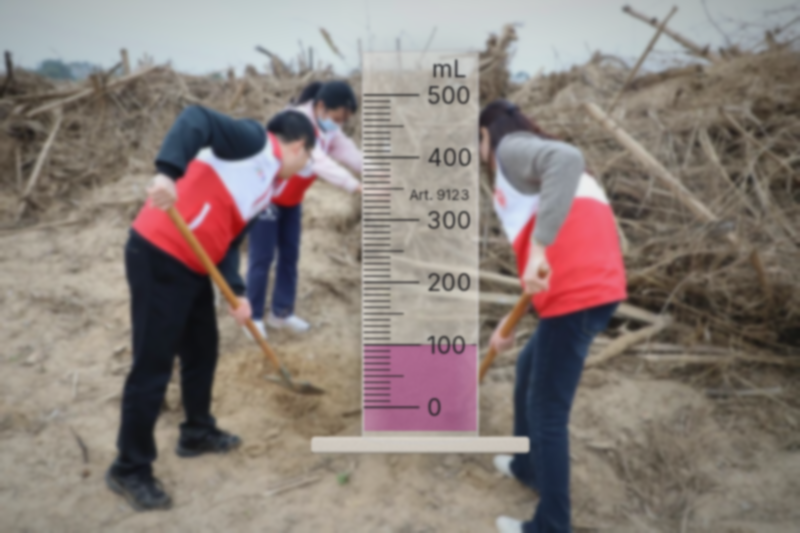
100mL
